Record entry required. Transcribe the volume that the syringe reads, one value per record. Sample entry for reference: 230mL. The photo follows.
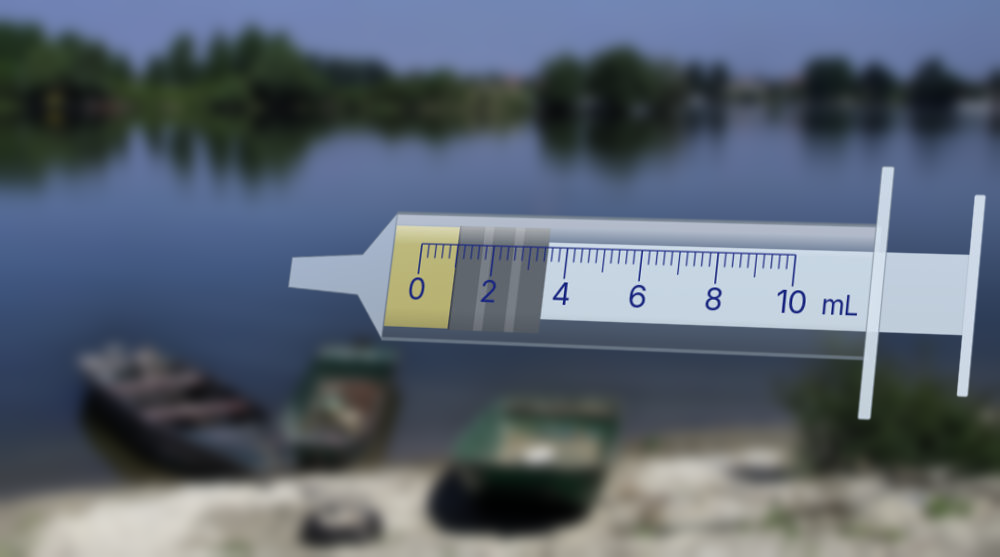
1mL
